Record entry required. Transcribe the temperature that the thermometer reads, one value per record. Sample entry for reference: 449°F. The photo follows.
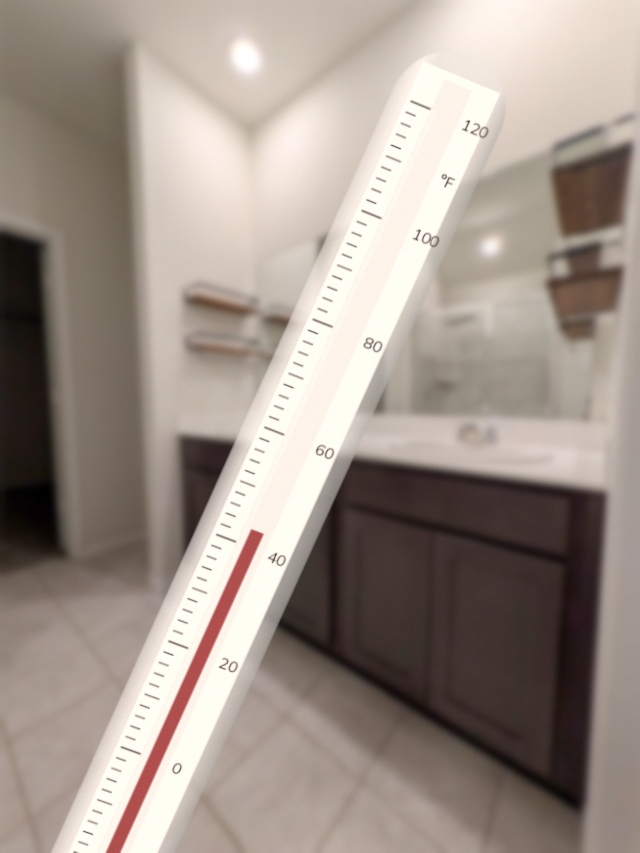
43°F
